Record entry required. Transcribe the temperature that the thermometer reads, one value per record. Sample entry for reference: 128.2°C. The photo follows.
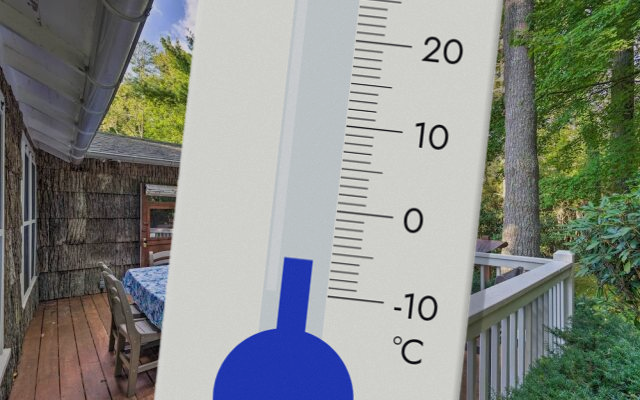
-6°C
